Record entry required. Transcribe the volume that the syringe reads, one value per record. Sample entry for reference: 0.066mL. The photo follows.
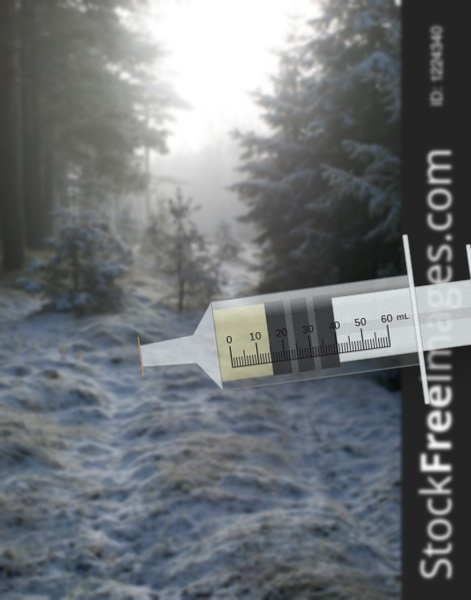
15mL
